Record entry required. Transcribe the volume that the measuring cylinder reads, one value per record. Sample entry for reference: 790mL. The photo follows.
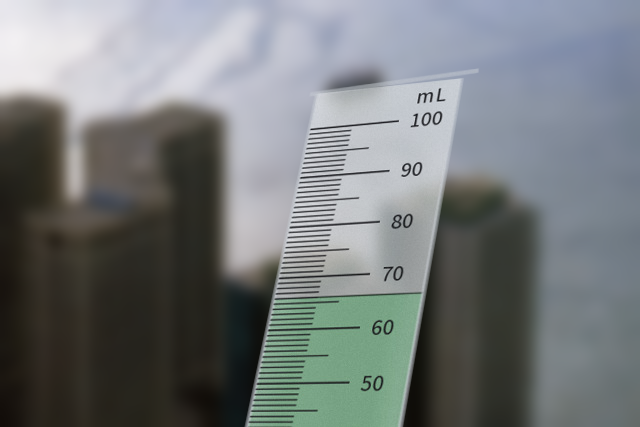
66mL
